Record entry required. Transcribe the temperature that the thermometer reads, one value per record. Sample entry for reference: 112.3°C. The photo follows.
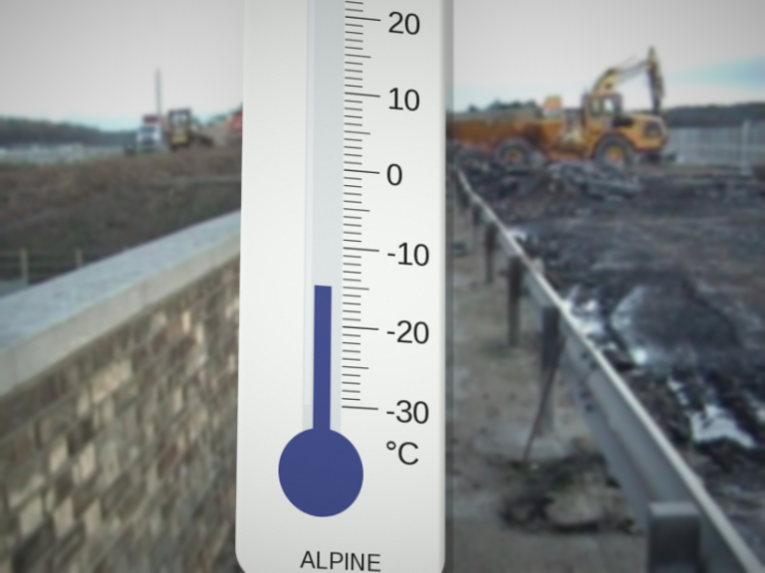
-15°C
